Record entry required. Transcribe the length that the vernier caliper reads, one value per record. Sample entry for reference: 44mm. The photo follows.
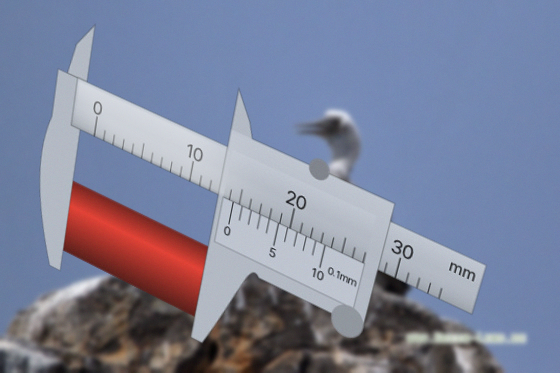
14.4mm
